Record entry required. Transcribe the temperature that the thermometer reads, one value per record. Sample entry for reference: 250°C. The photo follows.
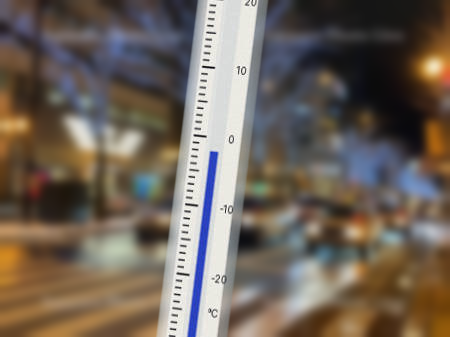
-2°C
